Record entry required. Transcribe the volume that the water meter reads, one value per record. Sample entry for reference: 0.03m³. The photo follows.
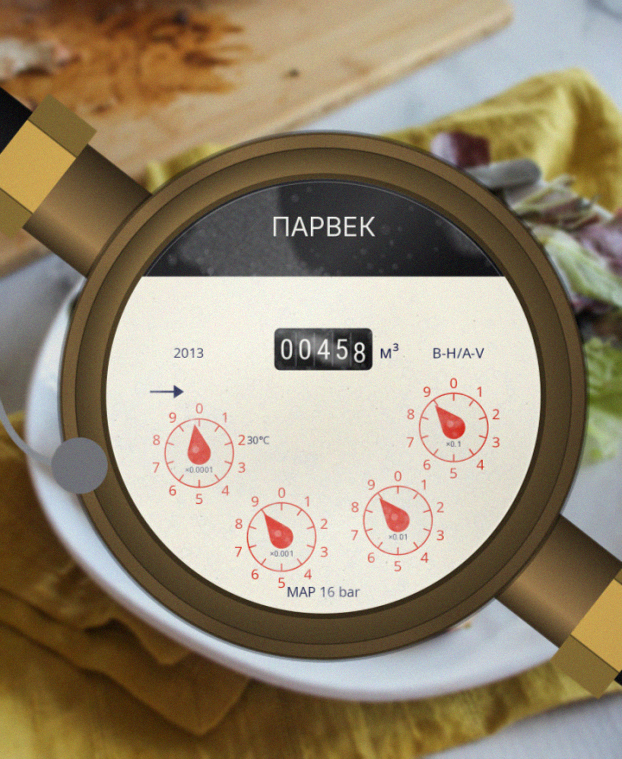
457.8889m³
